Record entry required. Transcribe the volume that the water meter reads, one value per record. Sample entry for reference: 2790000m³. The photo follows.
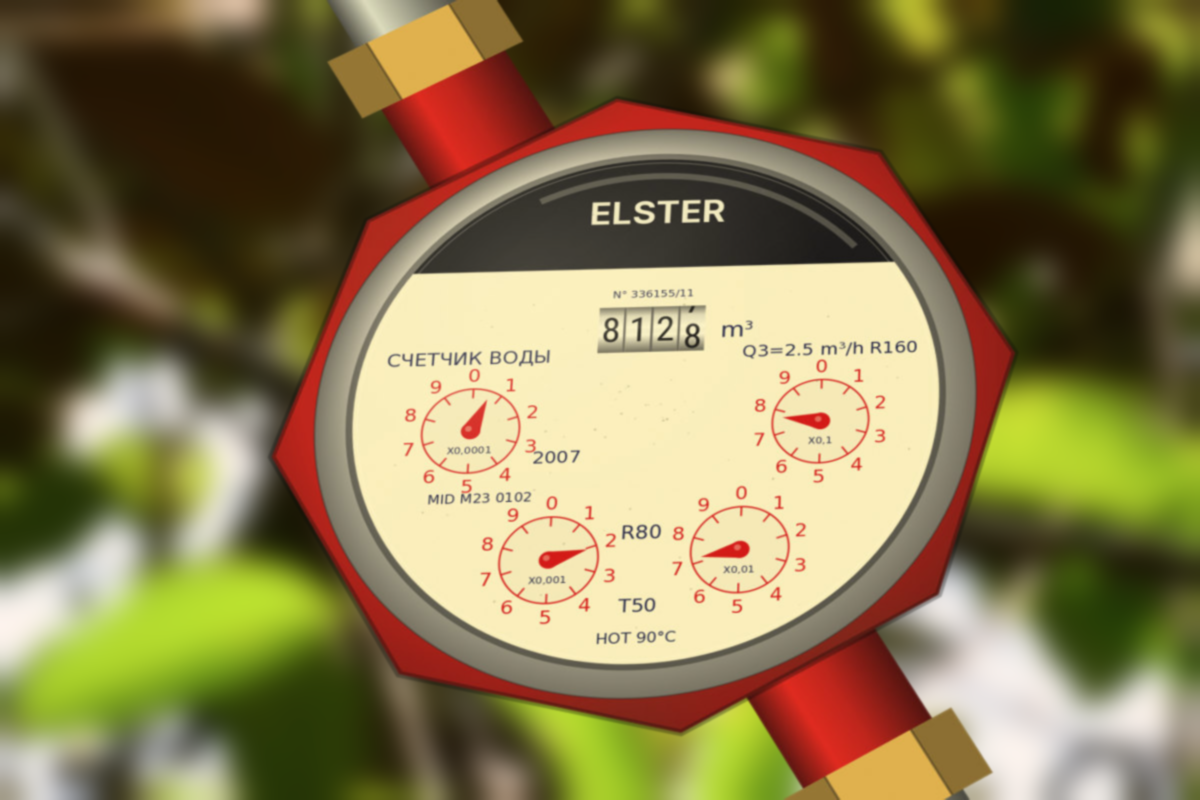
8127.7720m³
